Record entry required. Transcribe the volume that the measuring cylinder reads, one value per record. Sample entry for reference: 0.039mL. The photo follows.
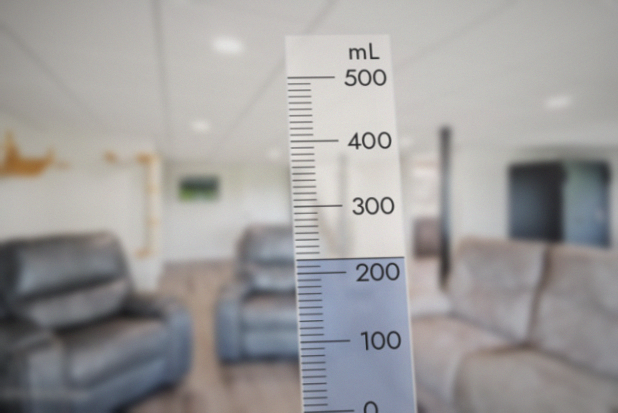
220mL
